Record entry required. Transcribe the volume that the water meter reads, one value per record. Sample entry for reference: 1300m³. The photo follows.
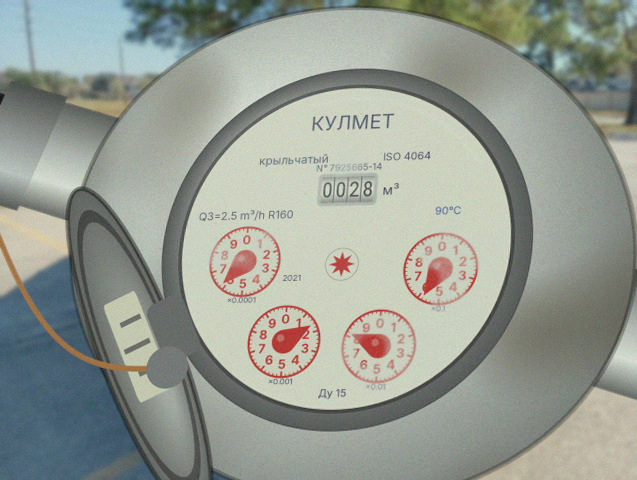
28.5816m³
